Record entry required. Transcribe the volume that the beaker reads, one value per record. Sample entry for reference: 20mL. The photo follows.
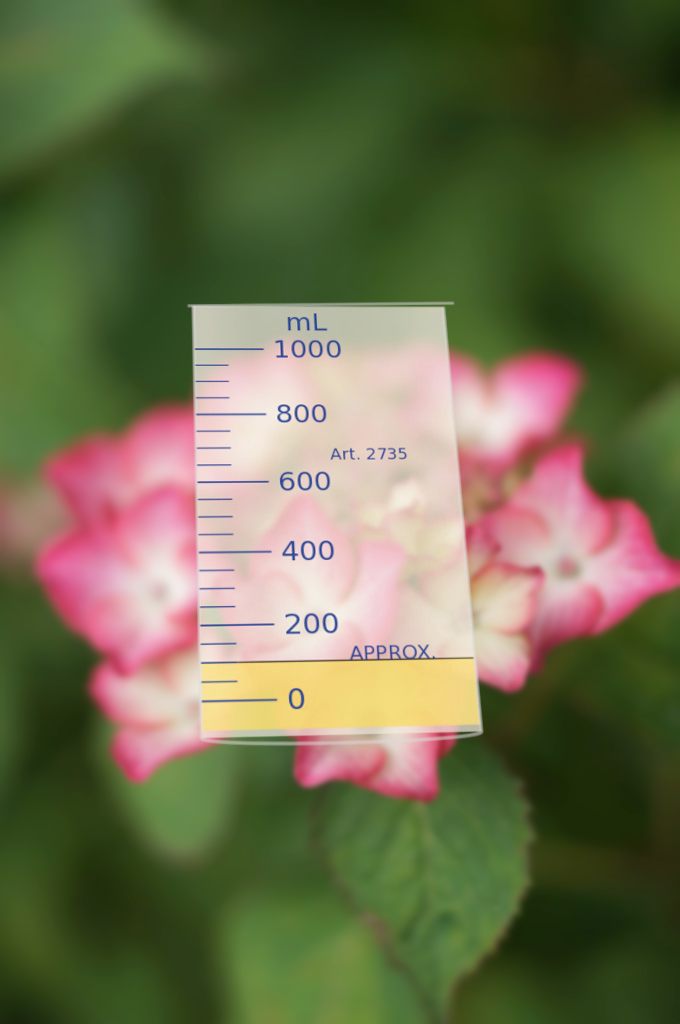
100mL
